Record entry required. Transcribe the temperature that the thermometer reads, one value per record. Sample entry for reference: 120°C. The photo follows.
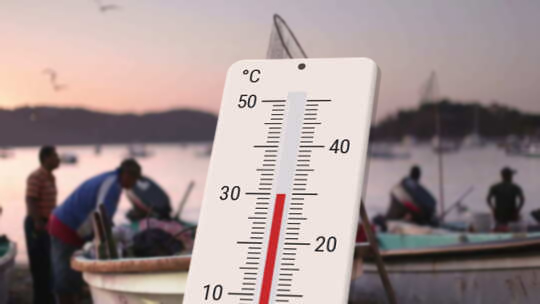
30°C
